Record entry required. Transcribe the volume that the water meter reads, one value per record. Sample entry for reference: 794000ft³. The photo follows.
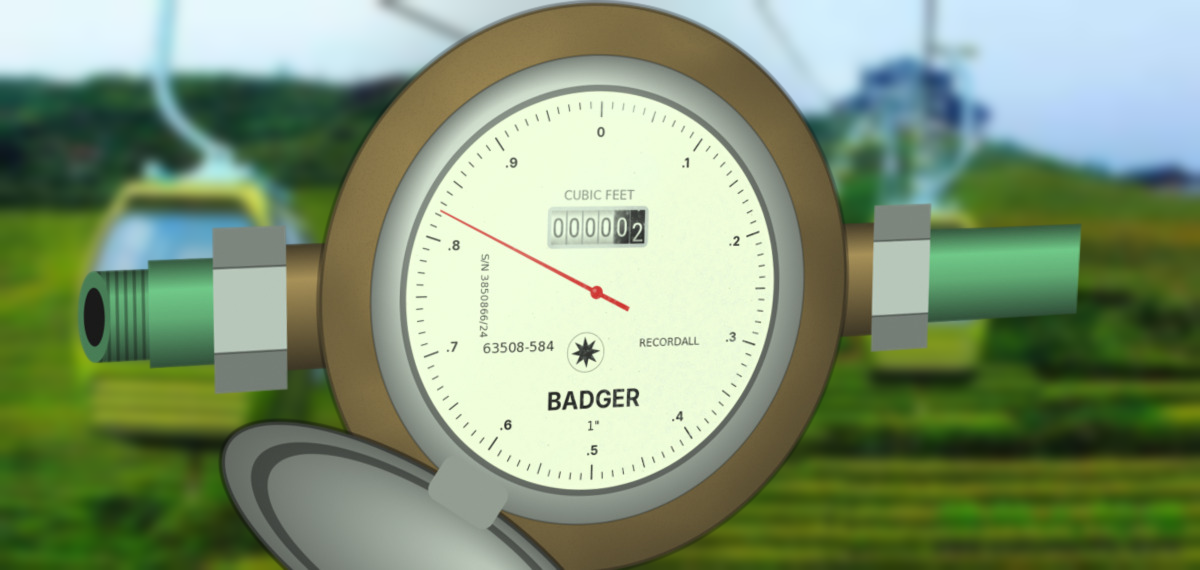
1.82ft³
